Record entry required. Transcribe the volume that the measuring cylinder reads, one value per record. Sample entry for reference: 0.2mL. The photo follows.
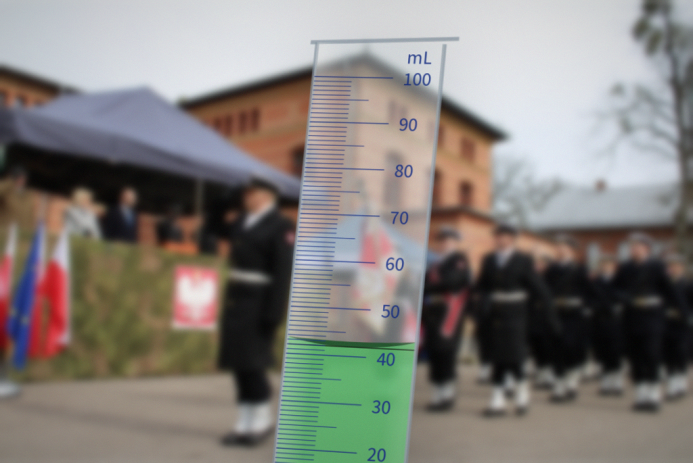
42mL
